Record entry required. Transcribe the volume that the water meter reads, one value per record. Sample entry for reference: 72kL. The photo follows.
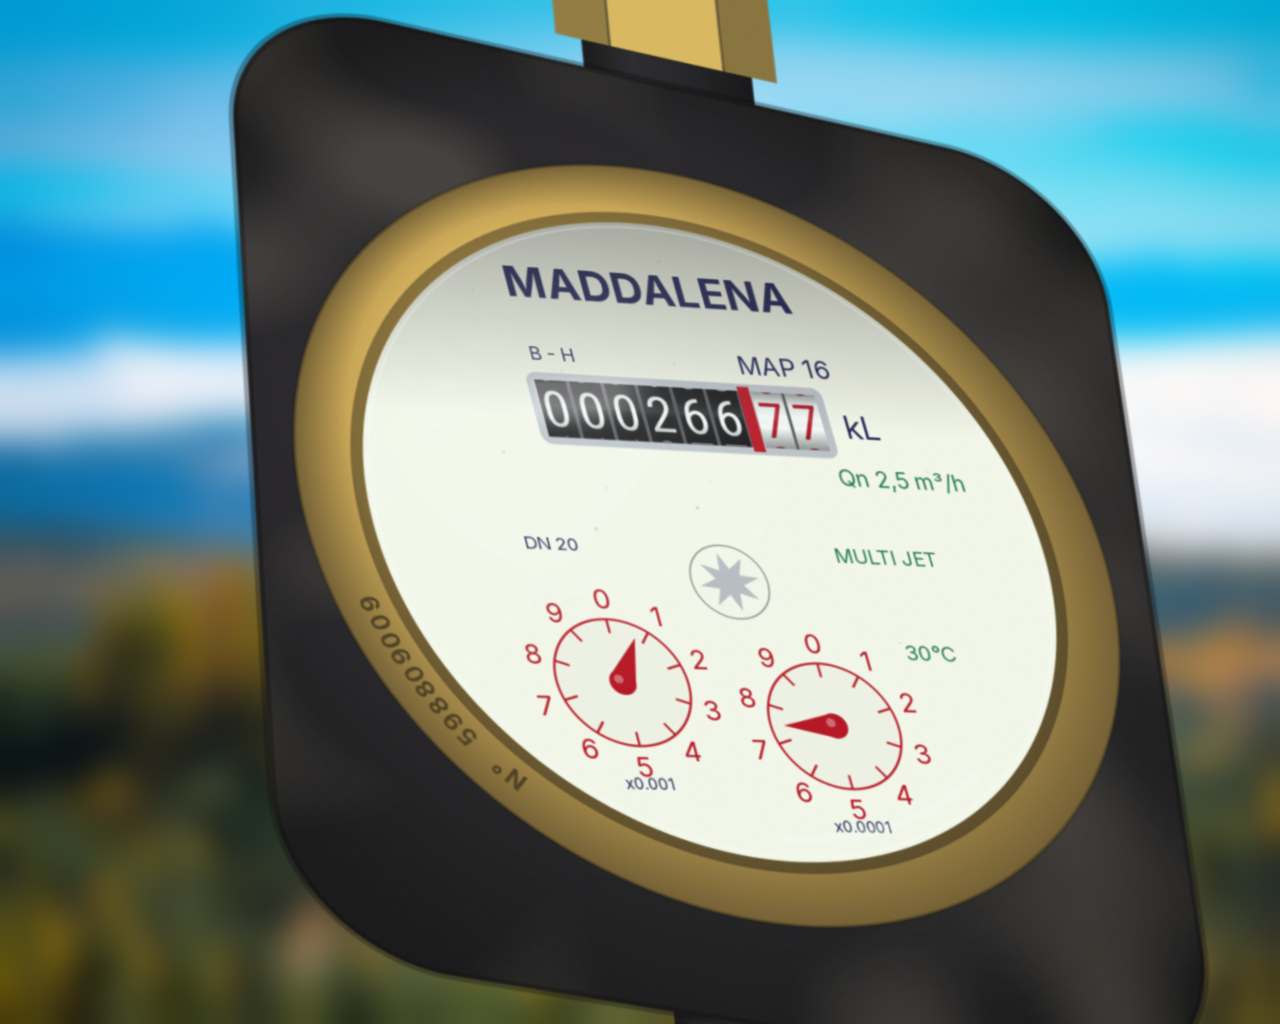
266.7707kL
